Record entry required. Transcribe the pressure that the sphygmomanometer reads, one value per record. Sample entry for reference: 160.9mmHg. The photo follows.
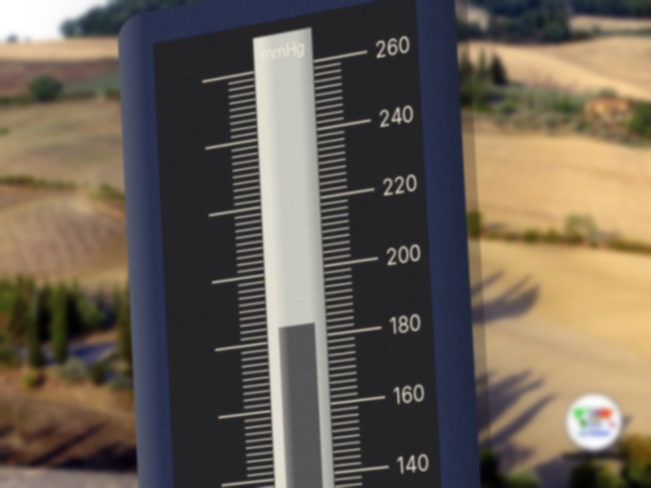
184mmHg
